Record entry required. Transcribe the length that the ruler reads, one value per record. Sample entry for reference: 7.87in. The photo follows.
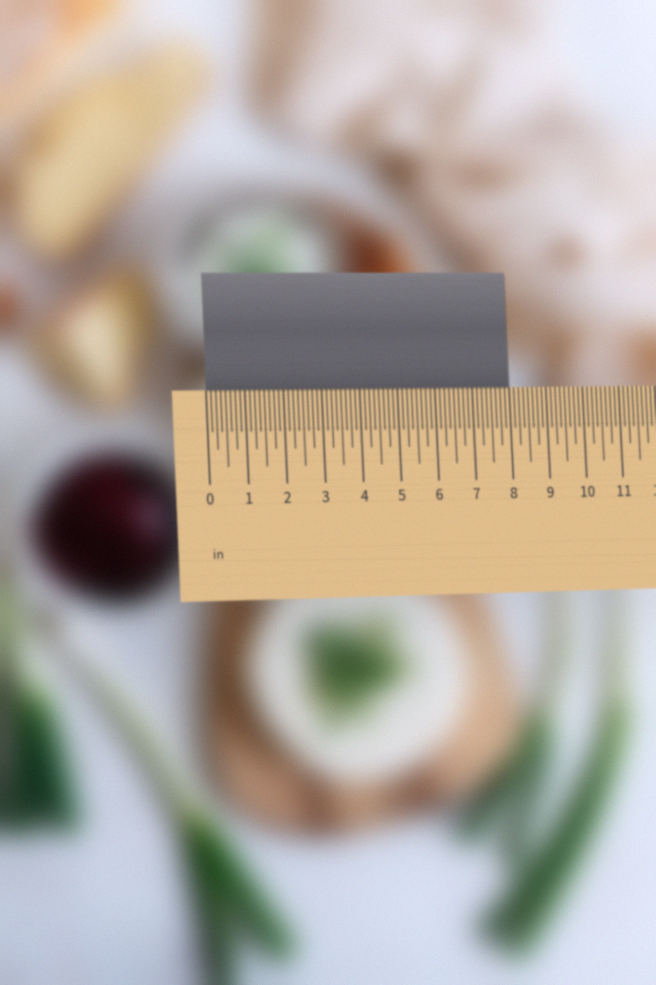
8in
